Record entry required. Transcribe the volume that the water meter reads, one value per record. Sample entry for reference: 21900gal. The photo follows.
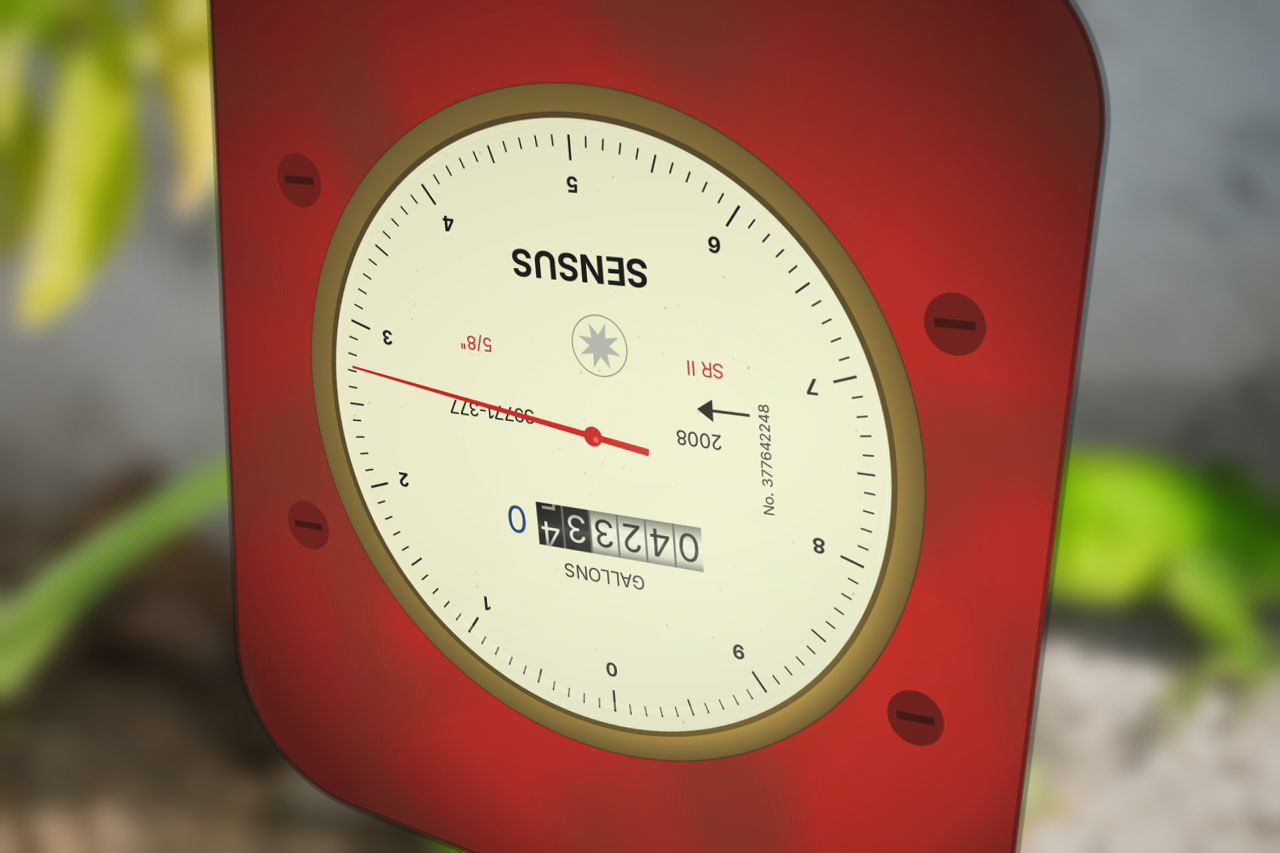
423342.7gal
